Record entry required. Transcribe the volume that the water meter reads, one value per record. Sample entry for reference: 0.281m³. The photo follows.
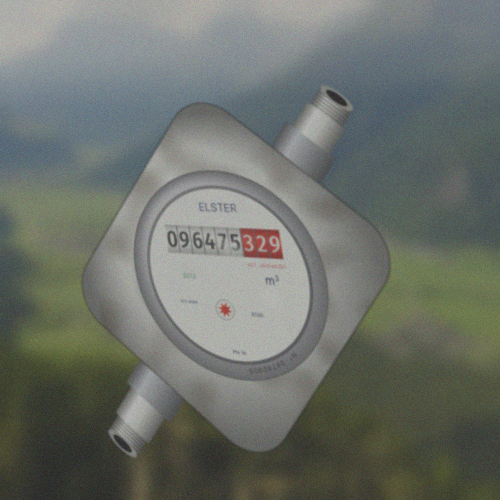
96475.329m³
